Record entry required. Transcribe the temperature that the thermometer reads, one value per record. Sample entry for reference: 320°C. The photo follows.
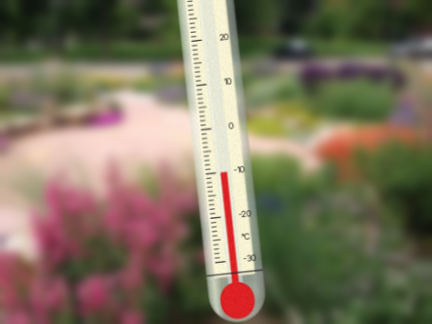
-10°C
